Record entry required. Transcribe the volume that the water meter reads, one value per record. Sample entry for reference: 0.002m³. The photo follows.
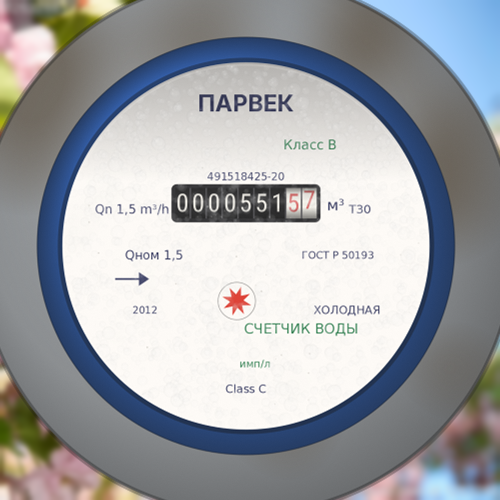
551.57m³
